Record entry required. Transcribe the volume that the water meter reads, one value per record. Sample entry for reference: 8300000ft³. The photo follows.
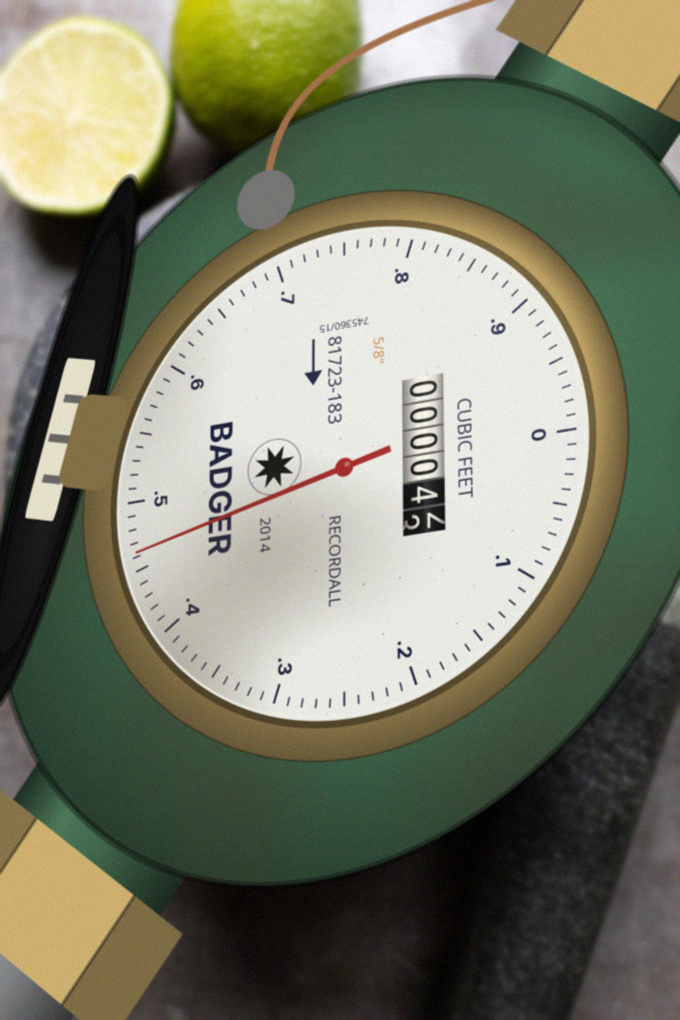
42.46ft³
